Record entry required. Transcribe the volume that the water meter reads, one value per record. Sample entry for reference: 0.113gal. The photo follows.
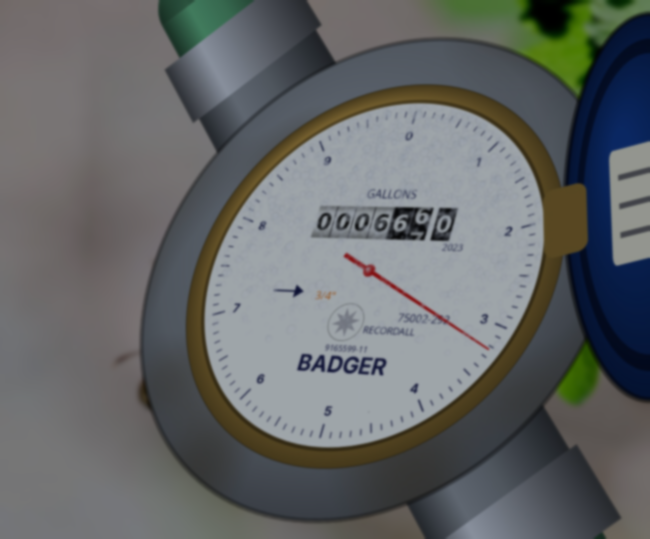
6663.2gal
